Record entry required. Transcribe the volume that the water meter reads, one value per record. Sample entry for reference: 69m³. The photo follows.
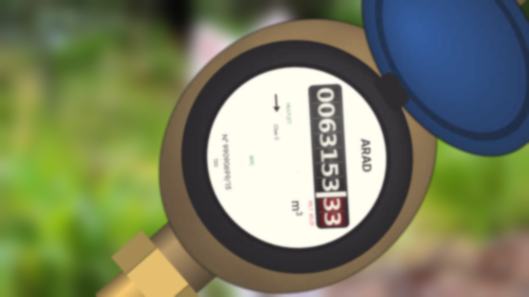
63153.33m³
